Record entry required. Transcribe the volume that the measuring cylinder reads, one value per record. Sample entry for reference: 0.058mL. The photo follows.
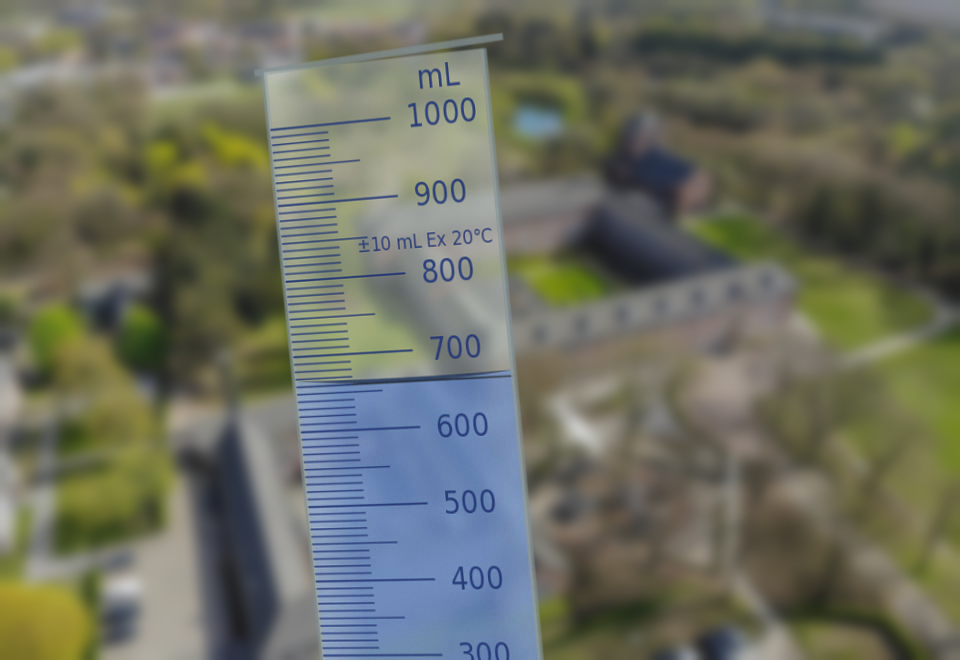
660mL
